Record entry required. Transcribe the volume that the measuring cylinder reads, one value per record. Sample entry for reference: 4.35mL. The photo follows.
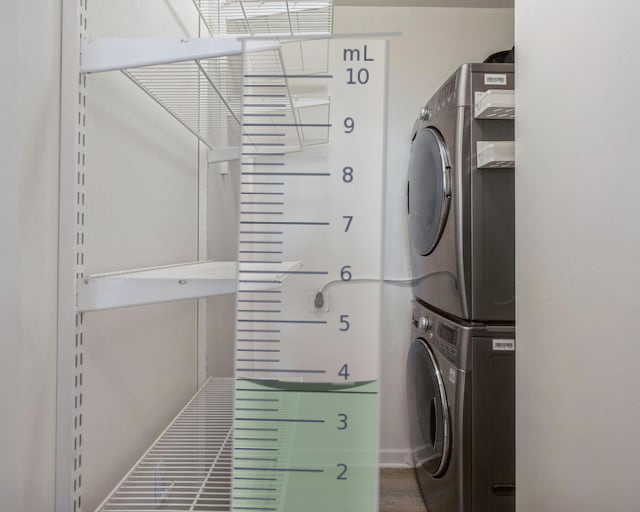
3.6mL
